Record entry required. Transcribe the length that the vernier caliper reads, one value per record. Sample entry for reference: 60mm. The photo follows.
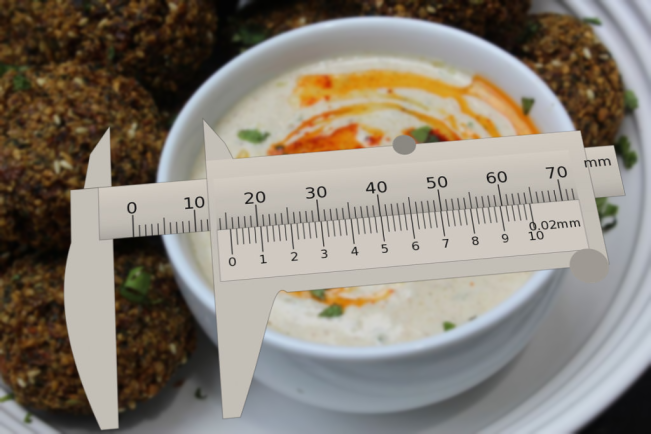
15.6mm
